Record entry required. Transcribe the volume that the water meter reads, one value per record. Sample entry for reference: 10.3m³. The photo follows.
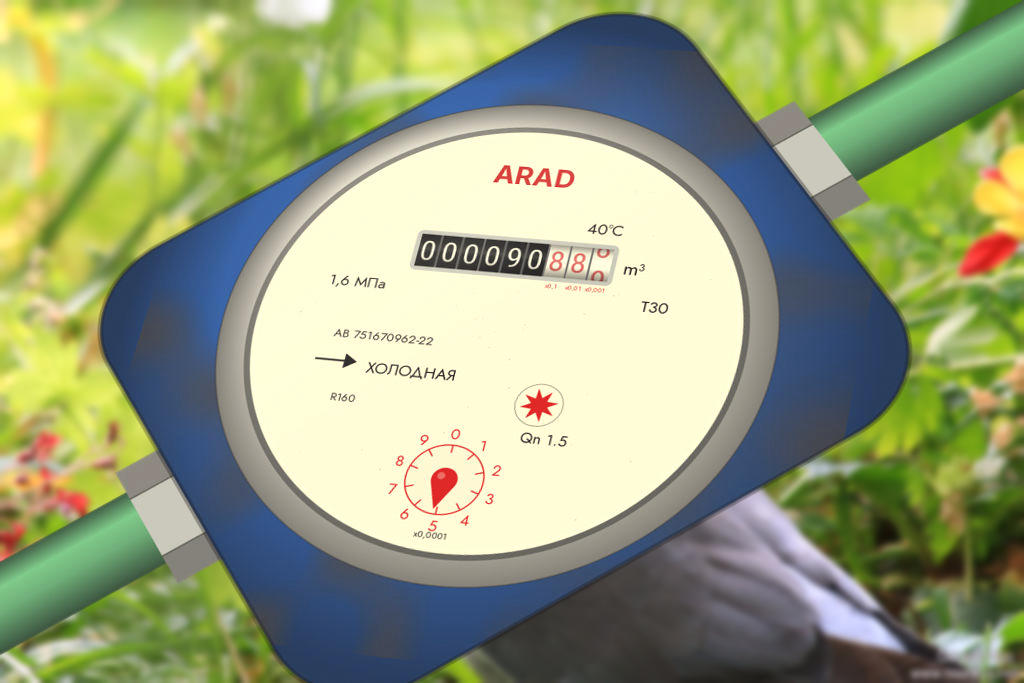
90.8885m³
